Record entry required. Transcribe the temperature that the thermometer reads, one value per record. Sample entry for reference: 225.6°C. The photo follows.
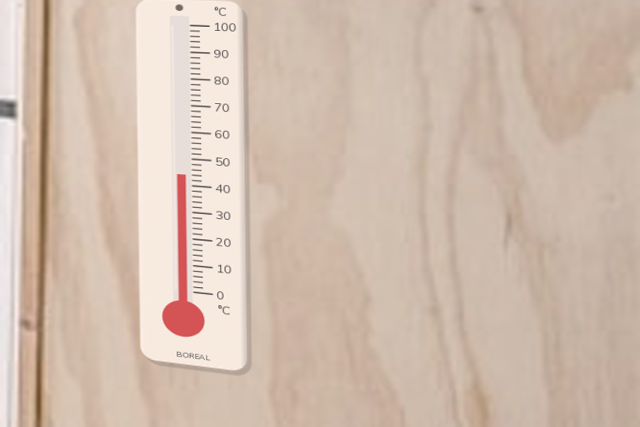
44°C
